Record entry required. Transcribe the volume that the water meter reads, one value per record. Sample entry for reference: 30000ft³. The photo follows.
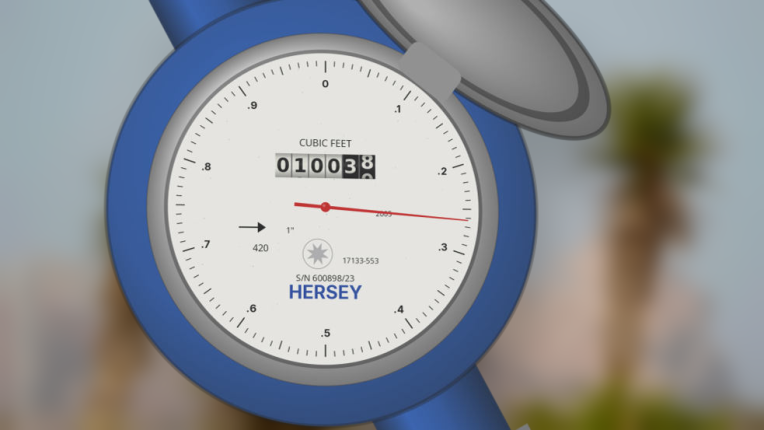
10038.26ft³
